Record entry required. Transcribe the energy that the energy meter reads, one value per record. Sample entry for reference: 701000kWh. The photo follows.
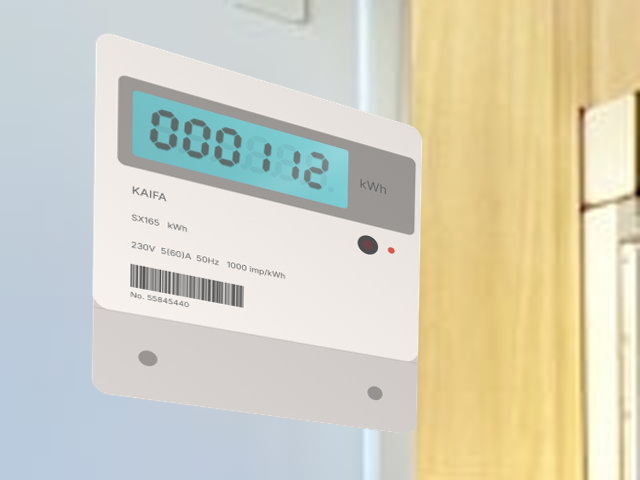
112kWh
